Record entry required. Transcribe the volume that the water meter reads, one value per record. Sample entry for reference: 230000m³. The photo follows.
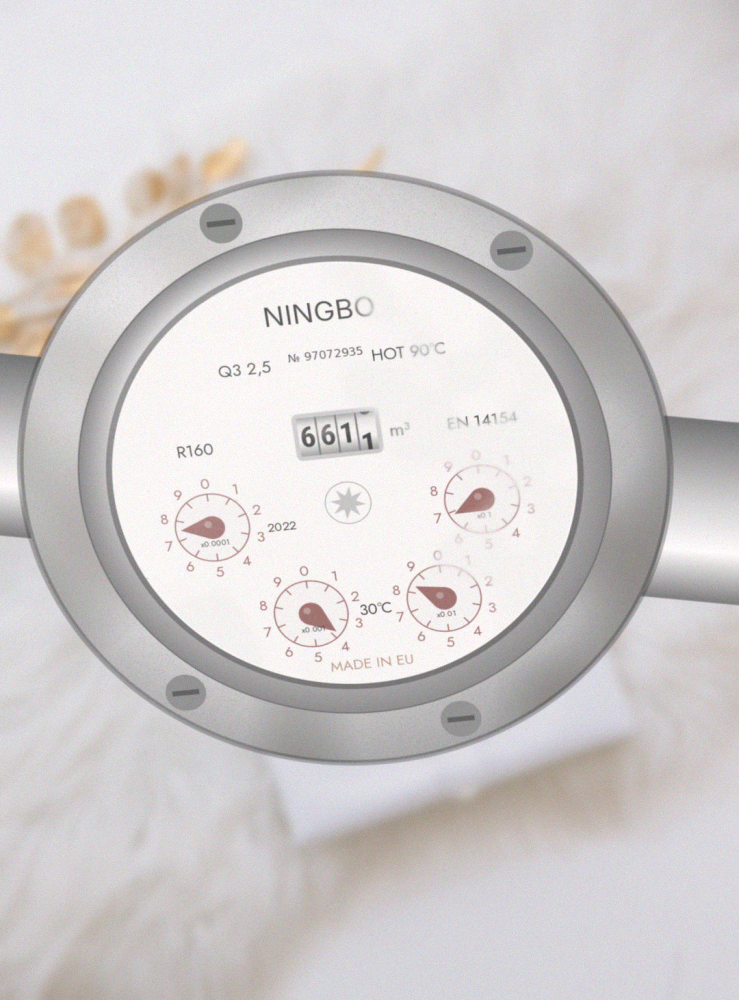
6610.6837m³
